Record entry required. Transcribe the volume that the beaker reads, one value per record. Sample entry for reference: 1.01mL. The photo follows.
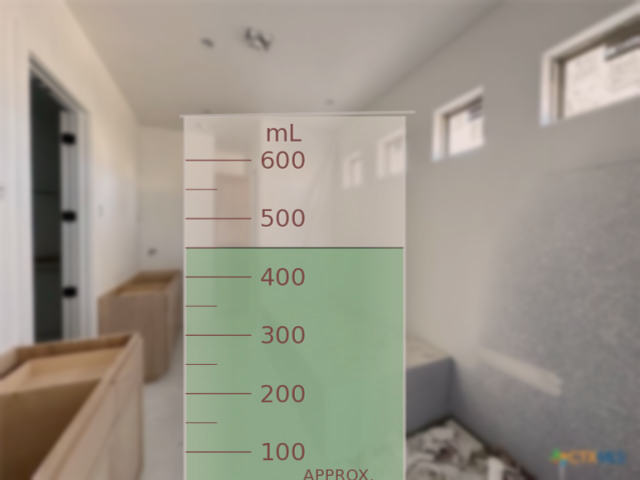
450mL
